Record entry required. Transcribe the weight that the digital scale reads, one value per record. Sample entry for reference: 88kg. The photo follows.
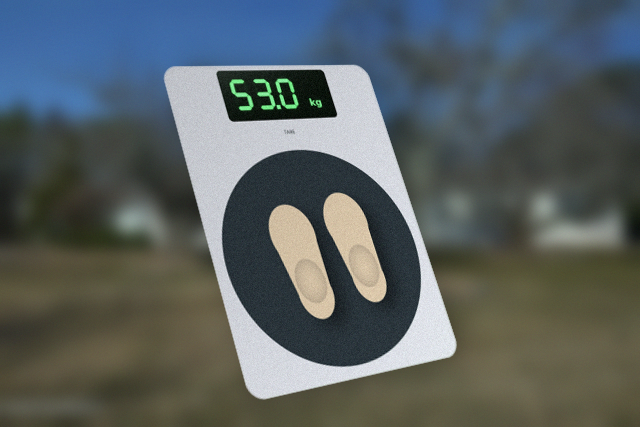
53.0kg
